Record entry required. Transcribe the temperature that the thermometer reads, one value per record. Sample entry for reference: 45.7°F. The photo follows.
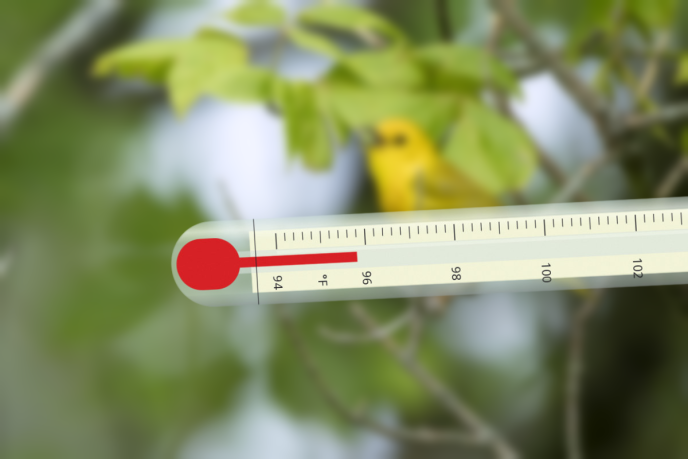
95.8°F
